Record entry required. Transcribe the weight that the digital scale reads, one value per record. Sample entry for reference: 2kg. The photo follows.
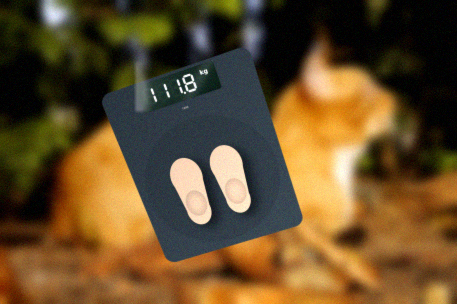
111.8kg
